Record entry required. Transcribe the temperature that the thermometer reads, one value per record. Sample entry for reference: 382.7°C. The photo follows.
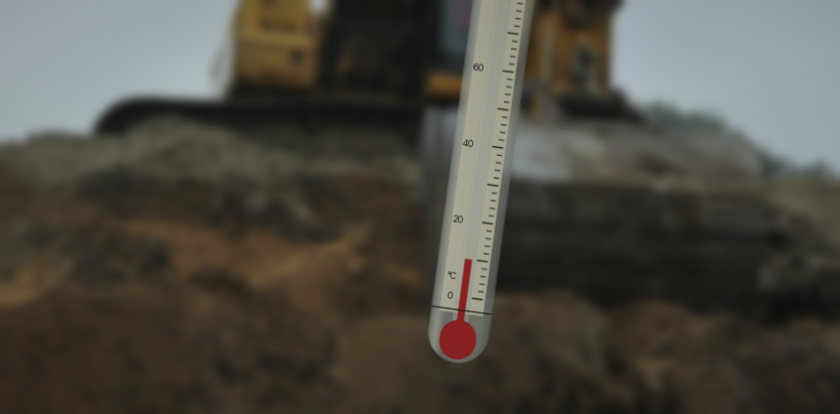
10°C
